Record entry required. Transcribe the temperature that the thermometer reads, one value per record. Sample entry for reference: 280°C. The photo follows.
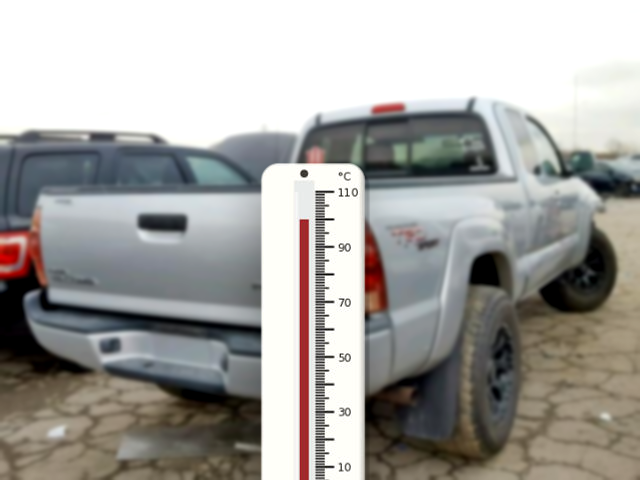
100°C
